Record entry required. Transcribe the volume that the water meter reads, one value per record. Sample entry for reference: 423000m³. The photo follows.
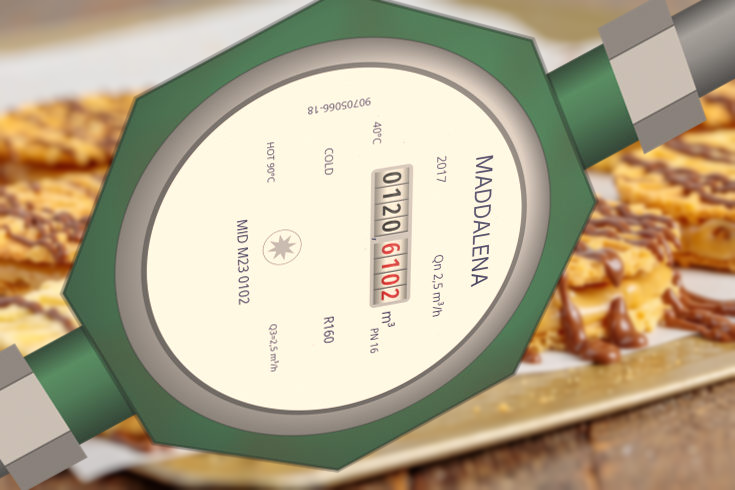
120.6102m³
